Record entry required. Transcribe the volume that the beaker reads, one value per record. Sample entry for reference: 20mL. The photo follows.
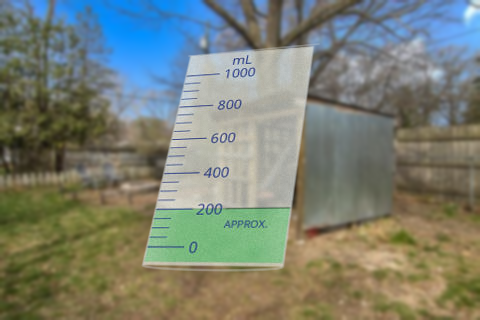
200mL
